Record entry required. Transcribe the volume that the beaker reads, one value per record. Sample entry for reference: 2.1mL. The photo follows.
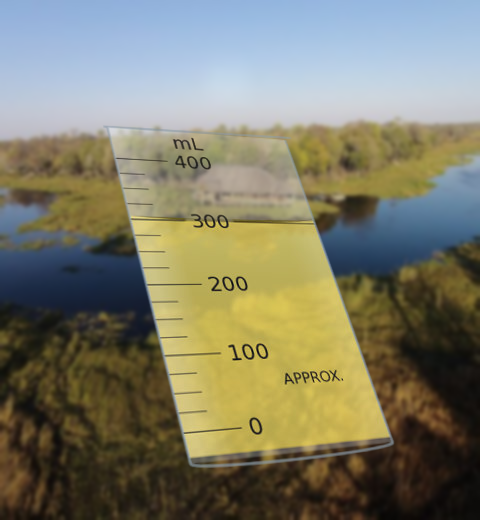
300mL
